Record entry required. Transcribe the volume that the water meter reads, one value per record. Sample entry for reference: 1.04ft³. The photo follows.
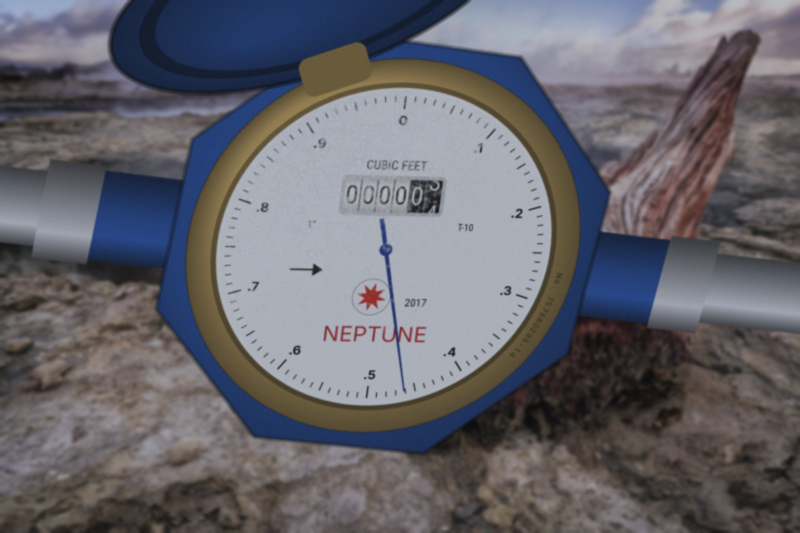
3.46ft³
